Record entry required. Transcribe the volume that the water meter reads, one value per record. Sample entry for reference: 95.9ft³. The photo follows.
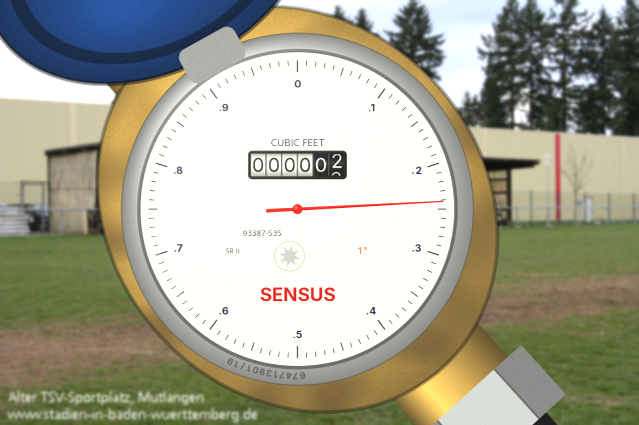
2.24ft³
